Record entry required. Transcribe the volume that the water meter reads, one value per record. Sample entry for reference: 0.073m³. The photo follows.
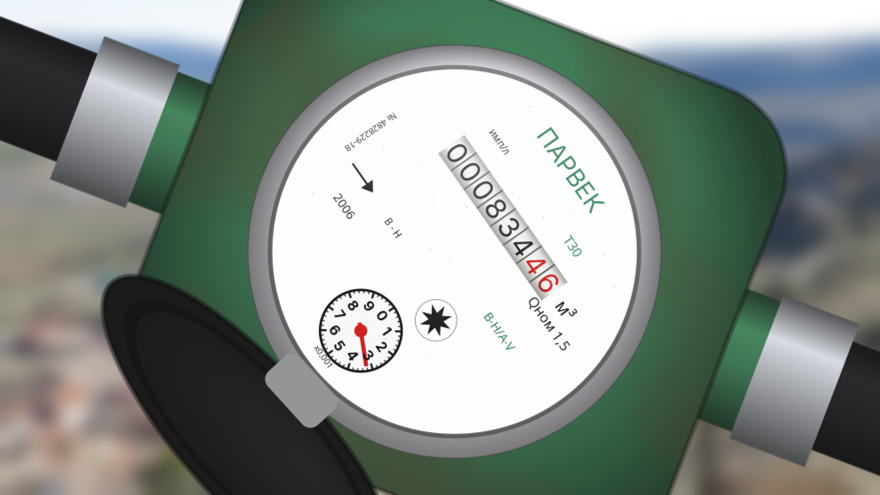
834.463m³
